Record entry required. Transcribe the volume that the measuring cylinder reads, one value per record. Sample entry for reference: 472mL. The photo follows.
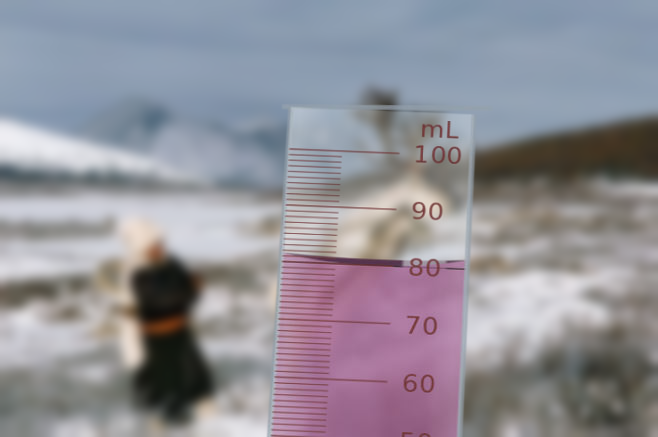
80mL
